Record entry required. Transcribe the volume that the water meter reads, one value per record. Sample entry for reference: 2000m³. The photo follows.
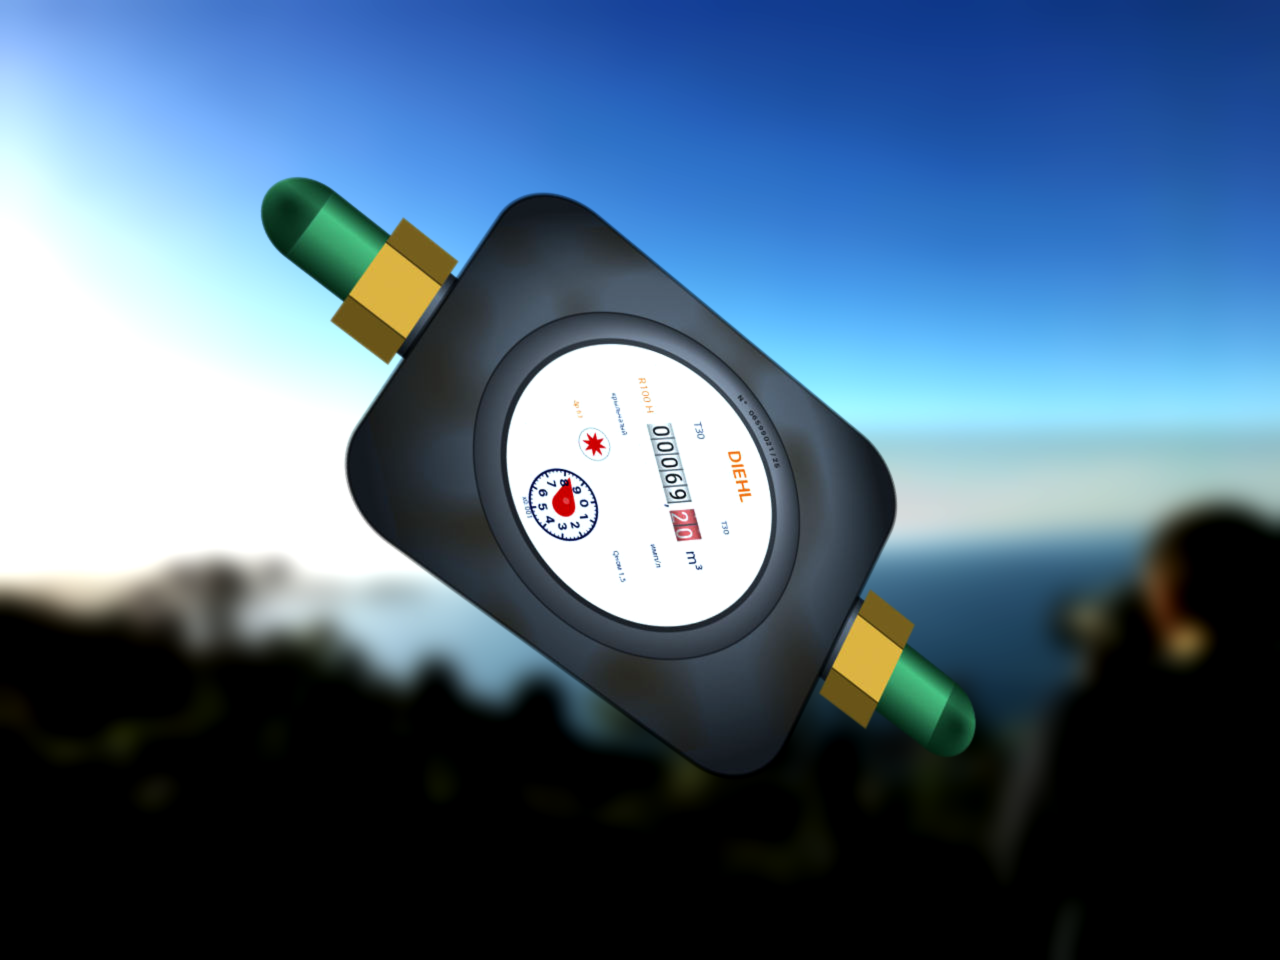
69.198m³
